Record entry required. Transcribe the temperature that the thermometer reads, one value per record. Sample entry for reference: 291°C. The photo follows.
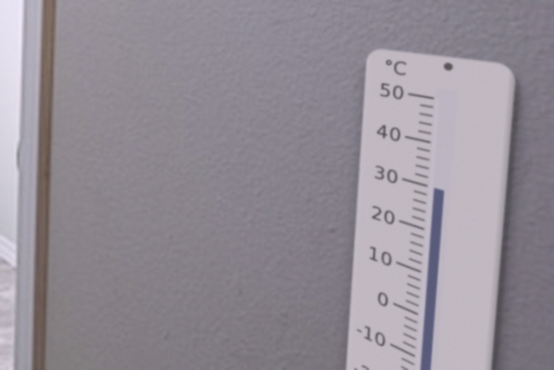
30°C
